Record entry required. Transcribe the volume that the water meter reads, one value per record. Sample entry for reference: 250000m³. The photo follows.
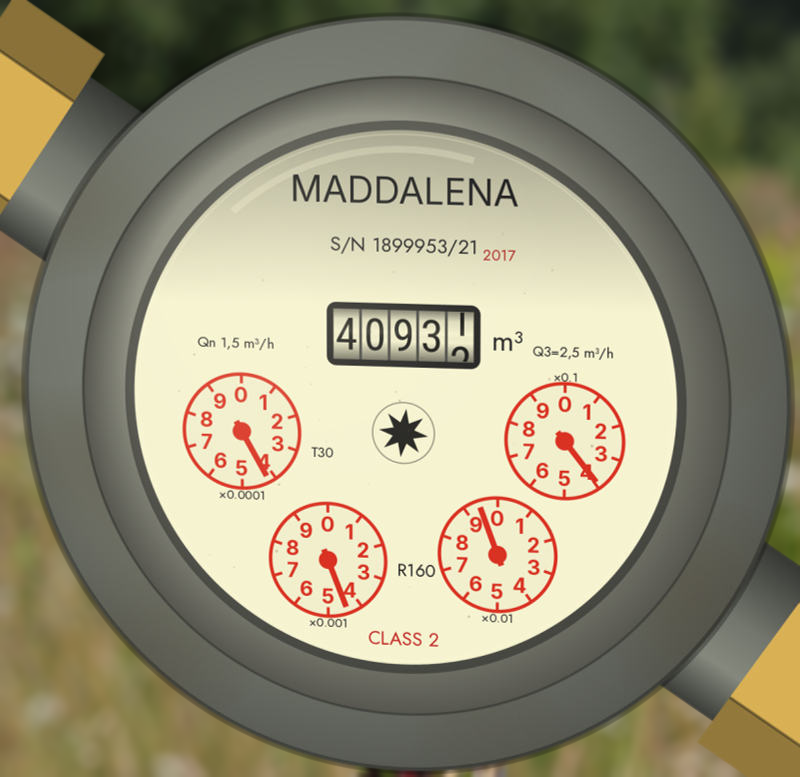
40931.3944m³
